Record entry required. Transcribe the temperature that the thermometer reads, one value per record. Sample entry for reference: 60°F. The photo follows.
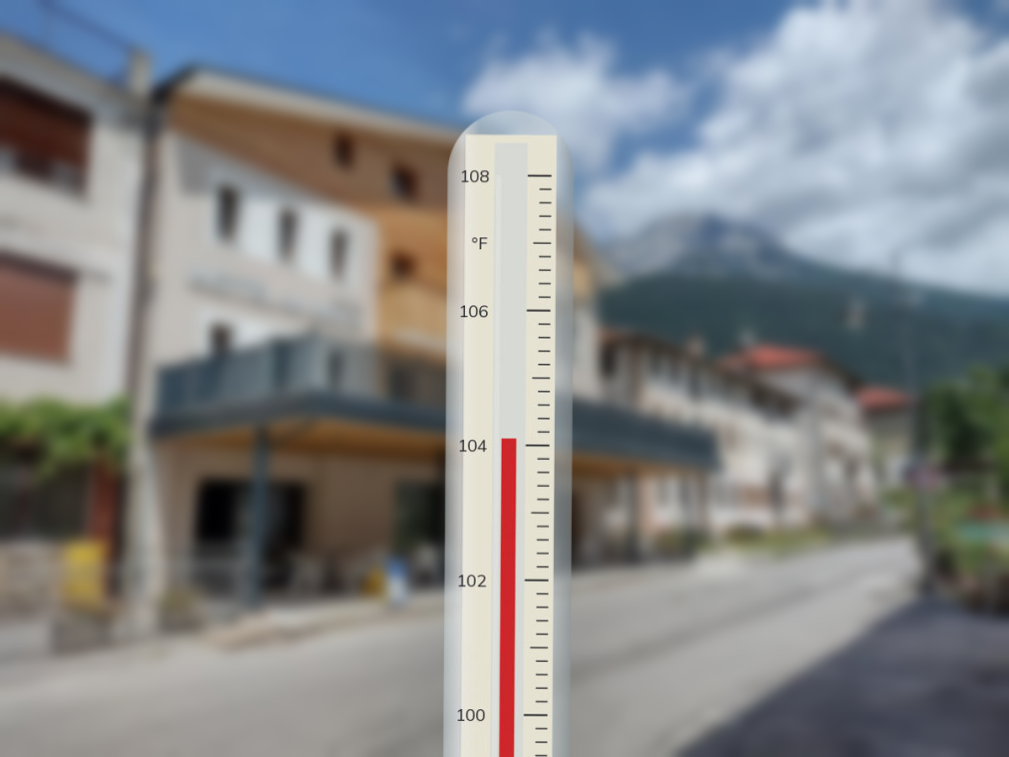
104.1°F
